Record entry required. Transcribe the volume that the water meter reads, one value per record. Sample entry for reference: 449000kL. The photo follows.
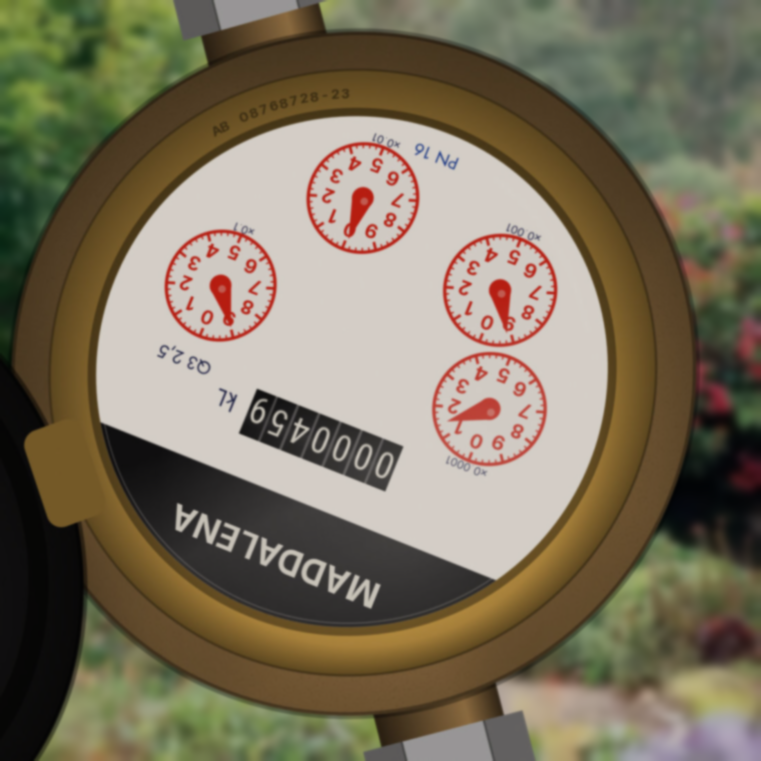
458.8991kL
